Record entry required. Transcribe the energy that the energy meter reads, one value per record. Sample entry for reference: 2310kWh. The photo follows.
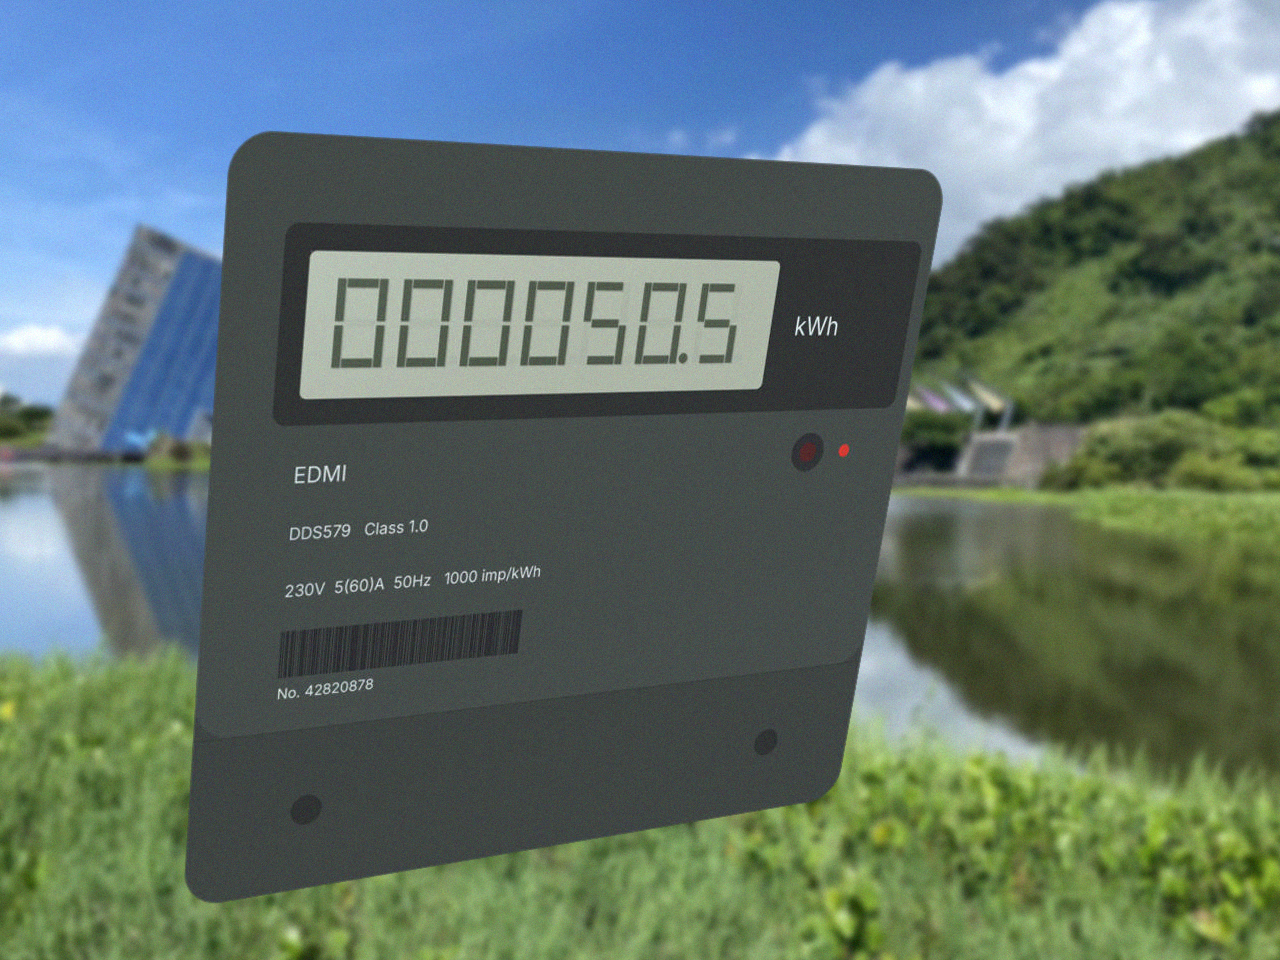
50.5kWh
